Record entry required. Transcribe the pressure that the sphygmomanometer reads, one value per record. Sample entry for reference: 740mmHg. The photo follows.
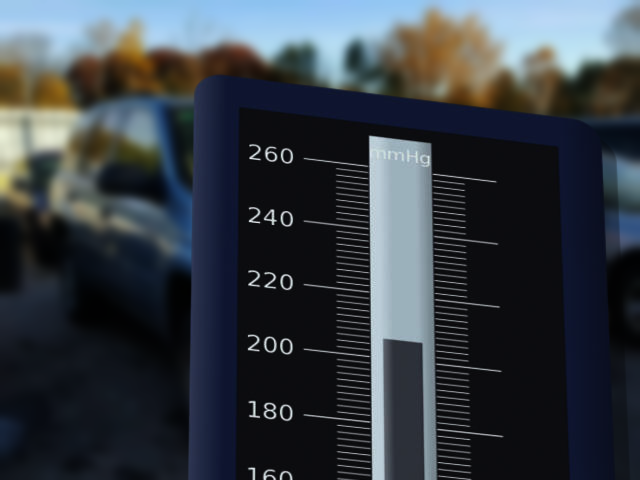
206mmHg
